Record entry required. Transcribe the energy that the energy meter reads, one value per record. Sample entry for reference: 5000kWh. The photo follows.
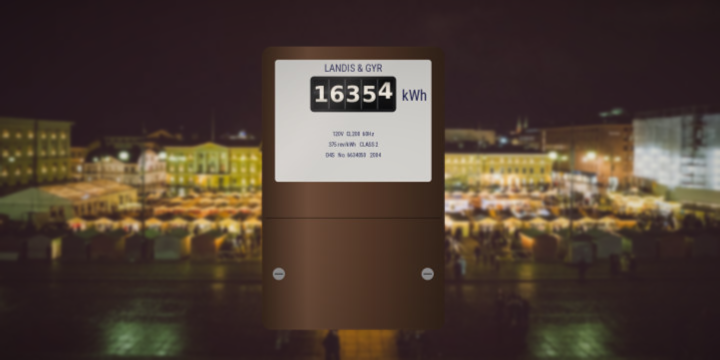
16354kWh
